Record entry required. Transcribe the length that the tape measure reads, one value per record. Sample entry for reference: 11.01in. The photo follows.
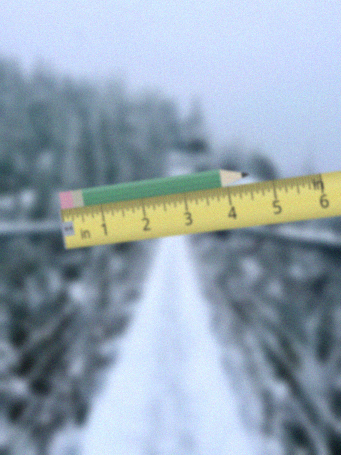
4.5in
